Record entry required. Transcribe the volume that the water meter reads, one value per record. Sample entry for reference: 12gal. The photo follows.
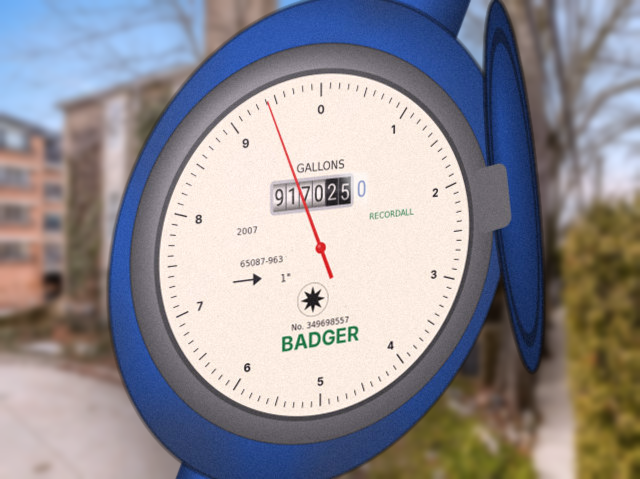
9170249.4gal
